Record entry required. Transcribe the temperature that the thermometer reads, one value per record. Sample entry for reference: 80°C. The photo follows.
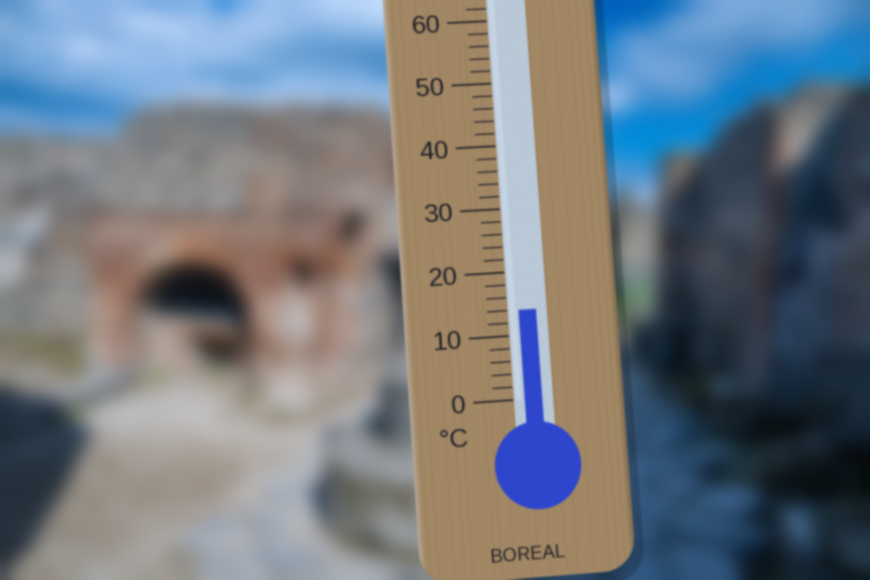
14°C
